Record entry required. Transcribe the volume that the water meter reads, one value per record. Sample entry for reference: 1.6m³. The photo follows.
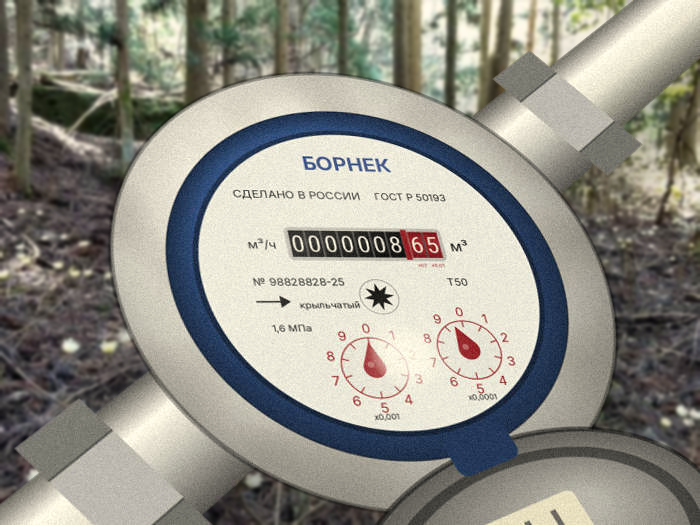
8.6499m³
